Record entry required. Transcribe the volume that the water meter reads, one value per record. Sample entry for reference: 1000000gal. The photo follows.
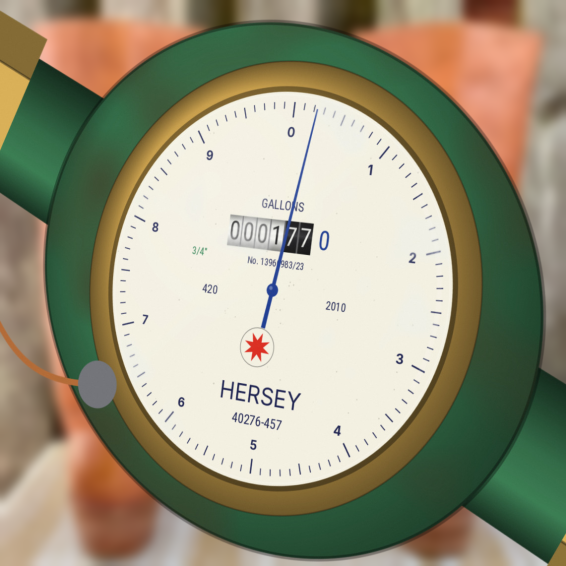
1770.2gal
